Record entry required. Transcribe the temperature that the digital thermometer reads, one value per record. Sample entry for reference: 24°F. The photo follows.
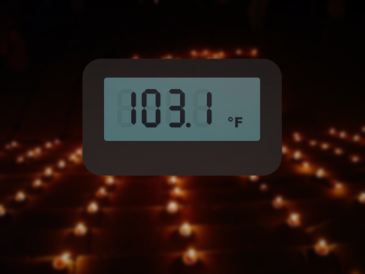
103.1°F
